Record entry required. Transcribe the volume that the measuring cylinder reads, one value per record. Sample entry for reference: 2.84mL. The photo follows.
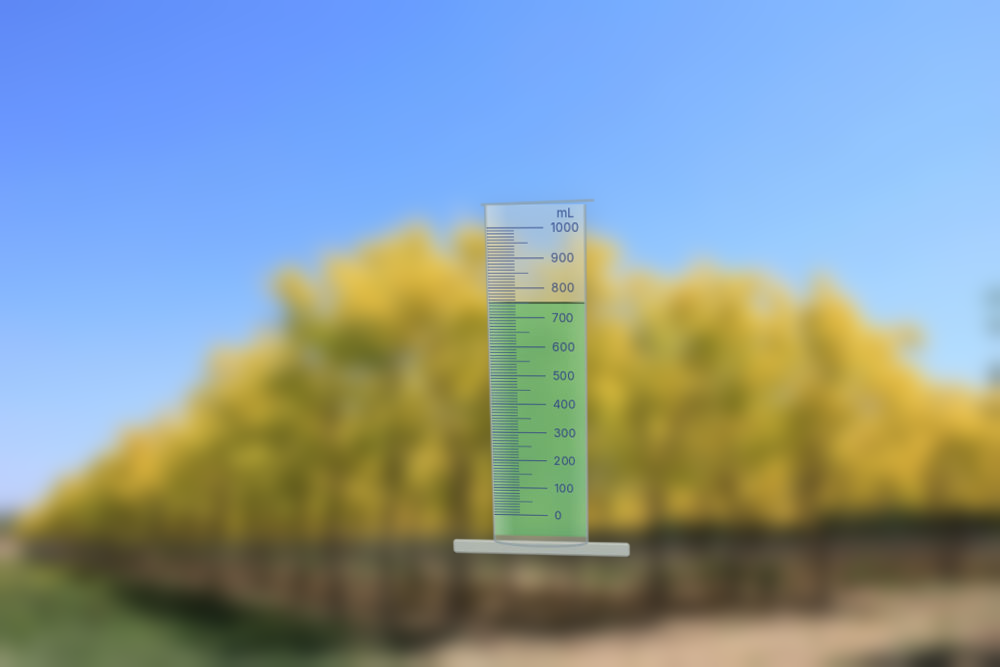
750mL
